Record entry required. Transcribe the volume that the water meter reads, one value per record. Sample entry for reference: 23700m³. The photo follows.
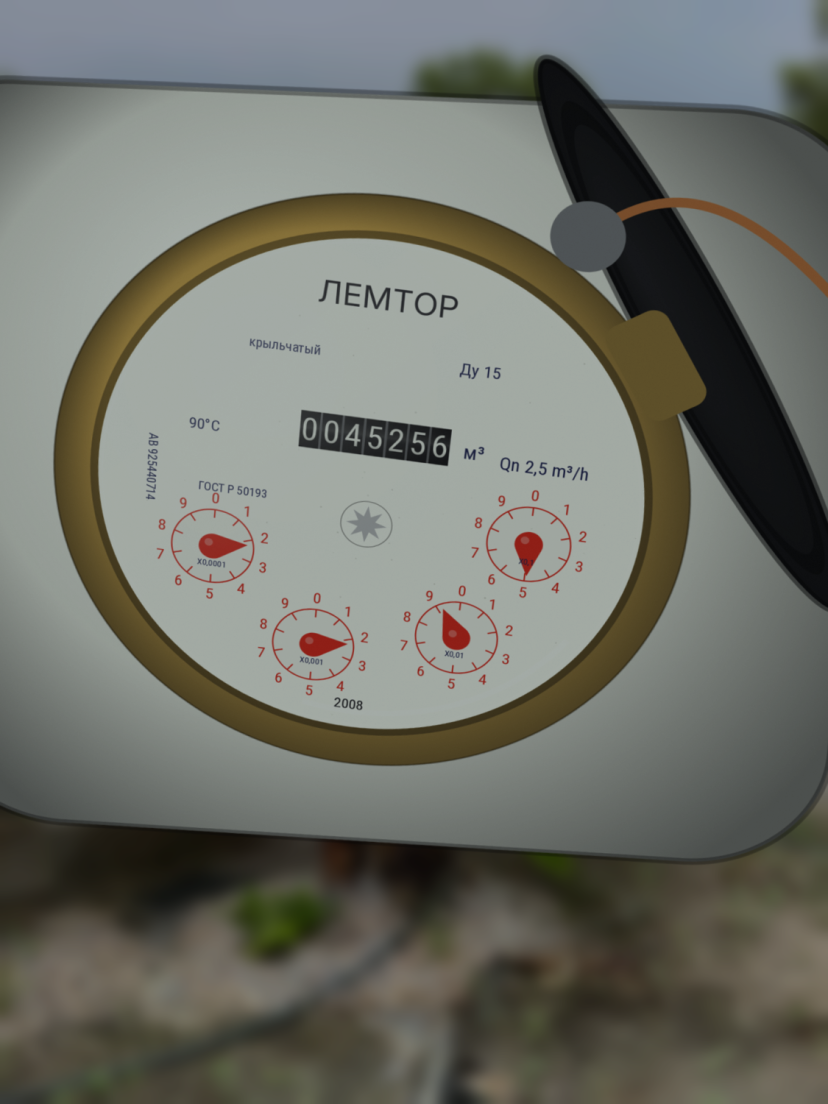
45256.4922m³
